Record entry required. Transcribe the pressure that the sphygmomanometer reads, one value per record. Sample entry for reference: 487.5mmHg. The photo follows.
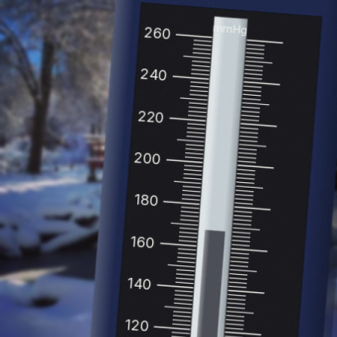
168mmHg
